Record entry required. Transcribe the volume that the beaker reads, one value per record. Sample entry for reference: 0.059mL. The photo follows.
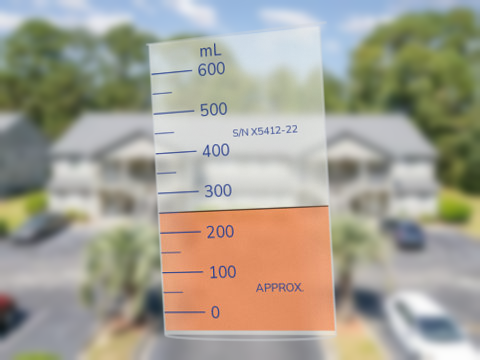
250mL
